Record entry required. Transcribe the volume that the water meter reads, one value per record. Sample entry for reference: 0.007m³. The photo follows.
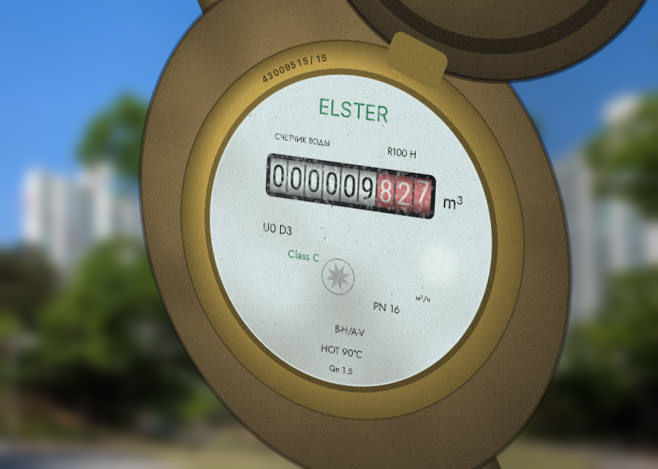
9.827m³
